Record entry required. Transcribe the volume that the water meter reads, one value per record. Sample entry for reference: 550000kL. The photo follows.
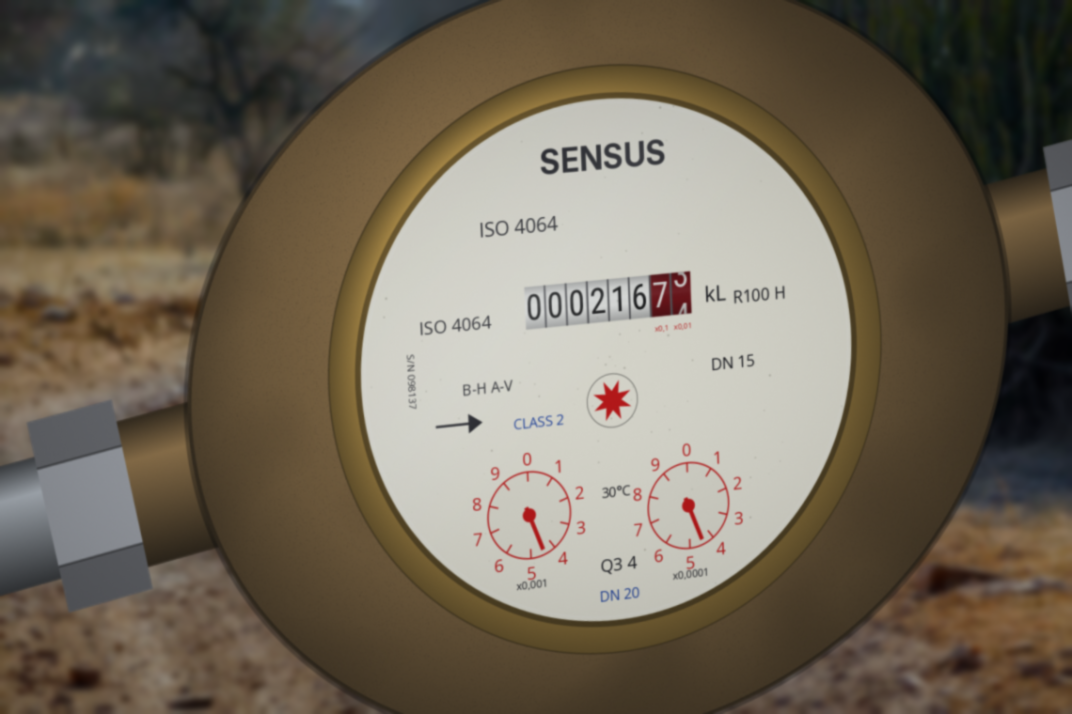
216.7344kL
